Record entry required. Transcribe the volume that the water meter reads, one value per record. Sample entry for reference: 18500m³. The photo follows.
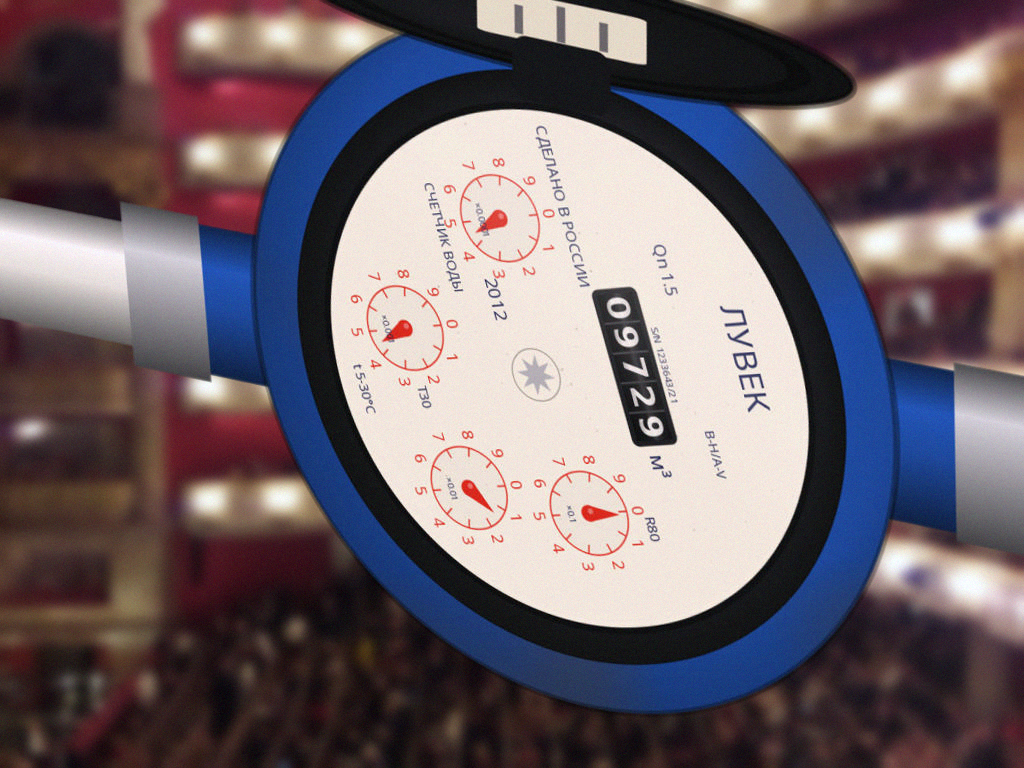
9729.0144m³
